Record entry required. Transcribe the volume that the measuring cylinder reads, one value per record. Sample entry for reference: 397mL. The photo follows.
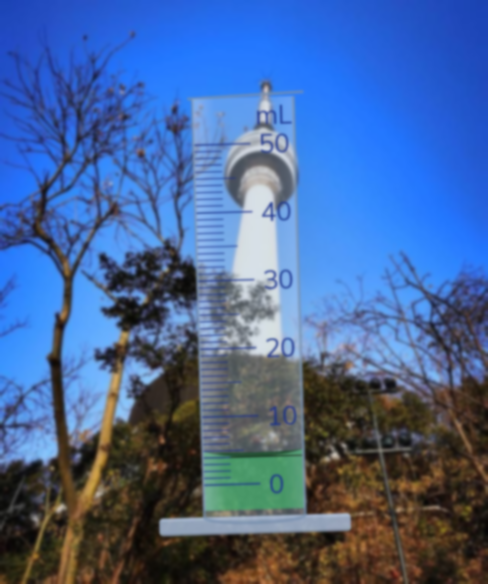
4mL
